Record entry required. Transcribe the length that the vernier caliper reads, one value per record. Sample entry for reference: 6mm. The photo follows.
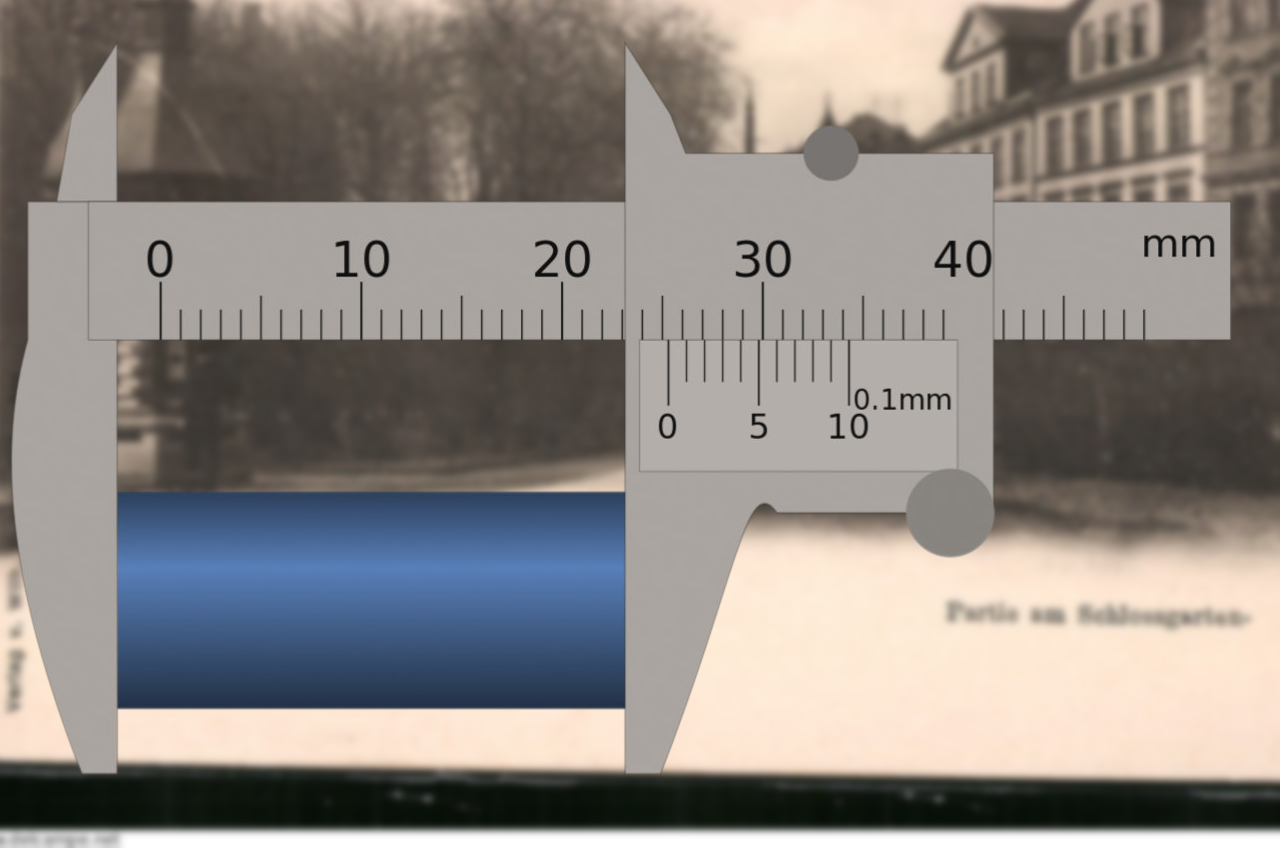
25.3mm
